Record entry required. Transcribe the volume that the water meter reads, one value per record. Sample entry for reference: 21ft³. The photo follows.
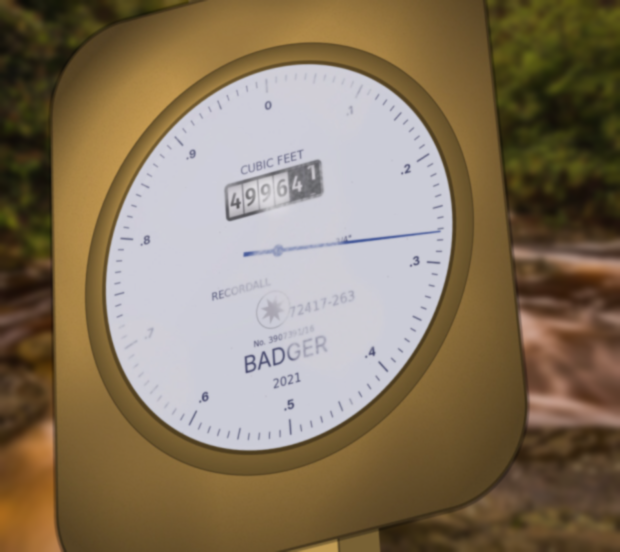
499641.27ft³
